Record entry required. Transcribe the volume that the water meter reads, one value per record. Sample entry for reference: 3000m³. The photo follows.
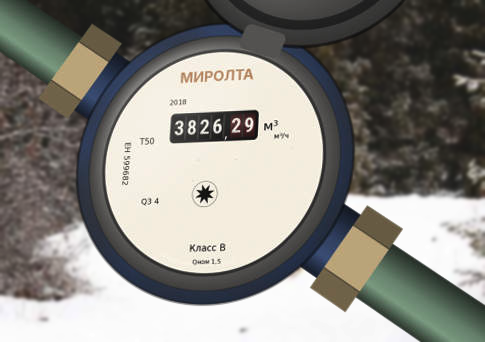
3826.29m³
